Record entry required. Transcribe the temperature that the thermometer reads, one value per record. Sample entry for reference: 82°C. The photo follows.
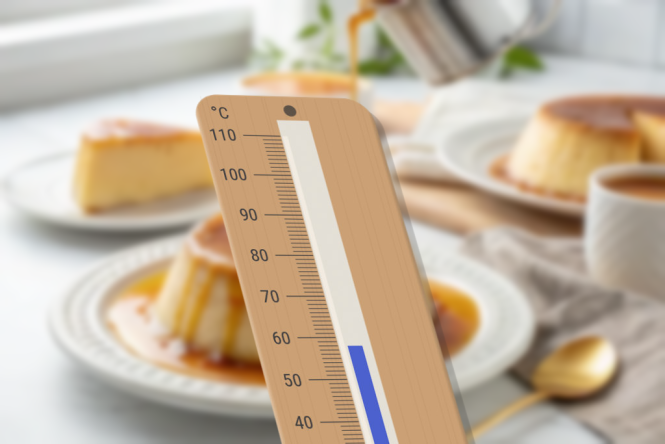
58°C
